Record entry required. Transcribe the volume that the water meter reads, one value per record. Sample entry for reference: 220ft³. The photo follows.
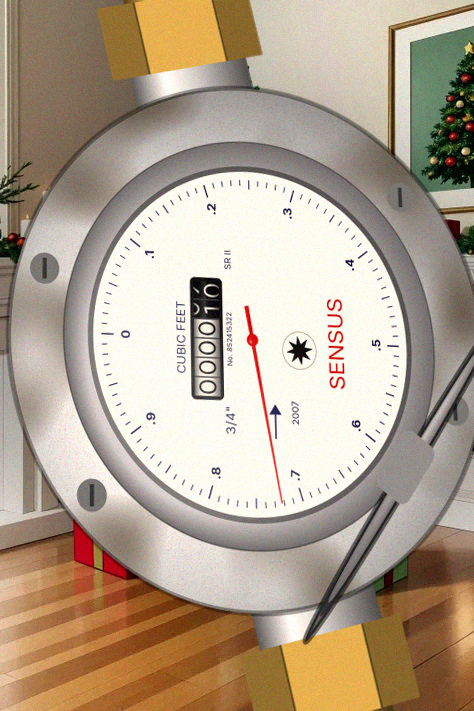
9.72ft³
